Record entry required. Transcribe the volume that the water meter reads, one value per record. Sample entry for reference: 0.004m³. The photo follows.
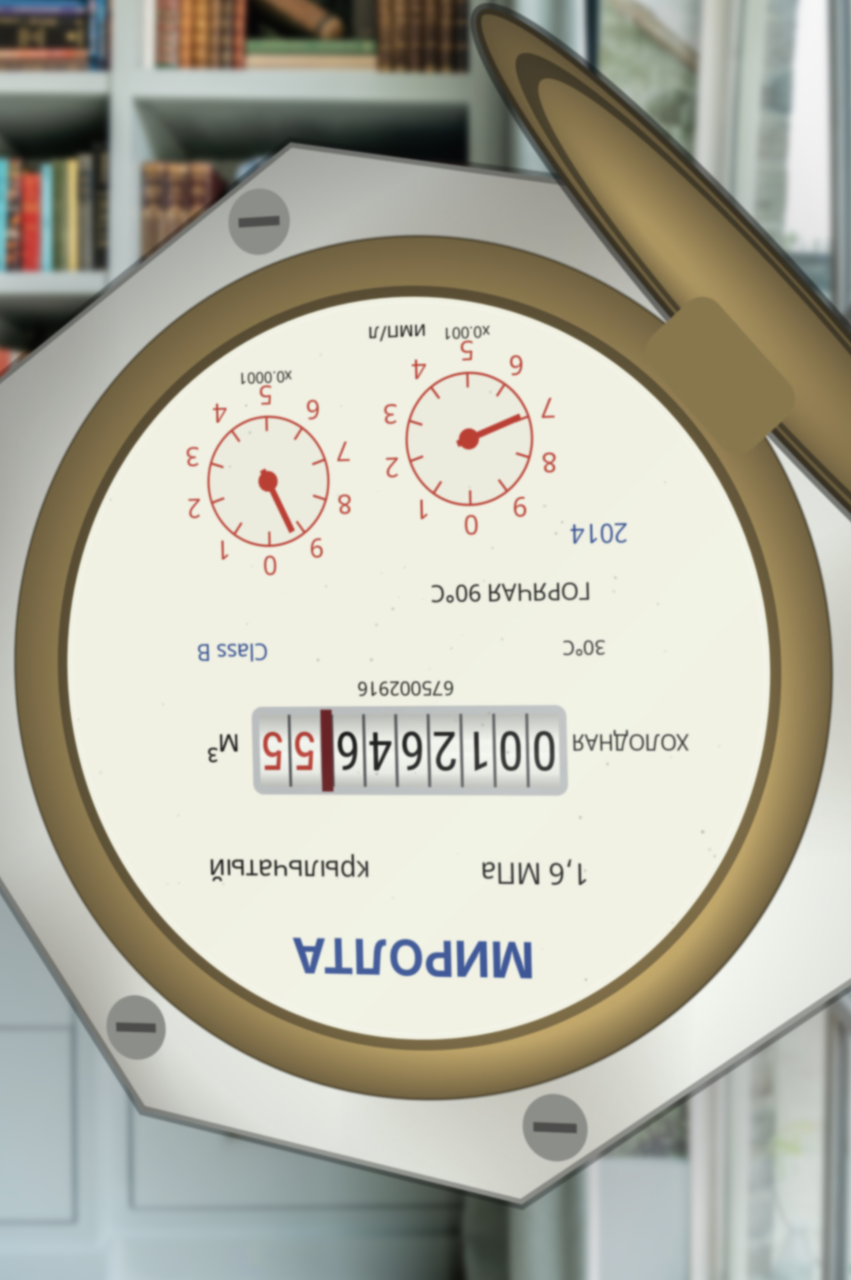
12646.5569m³
